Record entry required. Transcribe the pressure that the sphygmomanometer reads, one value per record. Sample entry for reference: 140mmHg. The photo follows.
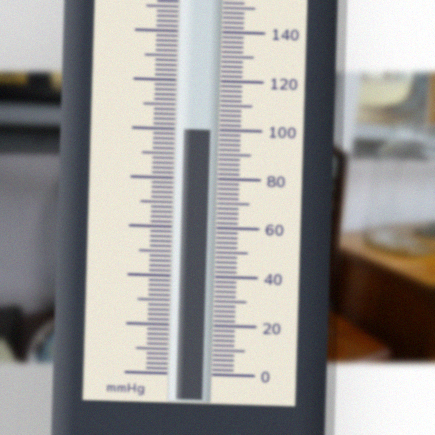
100mmHg
